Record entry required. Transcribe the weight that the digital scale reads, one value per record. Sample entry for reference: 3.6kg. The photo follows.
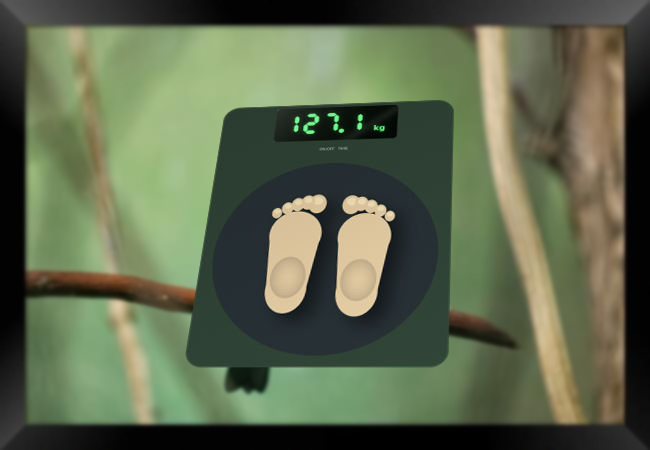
127.1kg
